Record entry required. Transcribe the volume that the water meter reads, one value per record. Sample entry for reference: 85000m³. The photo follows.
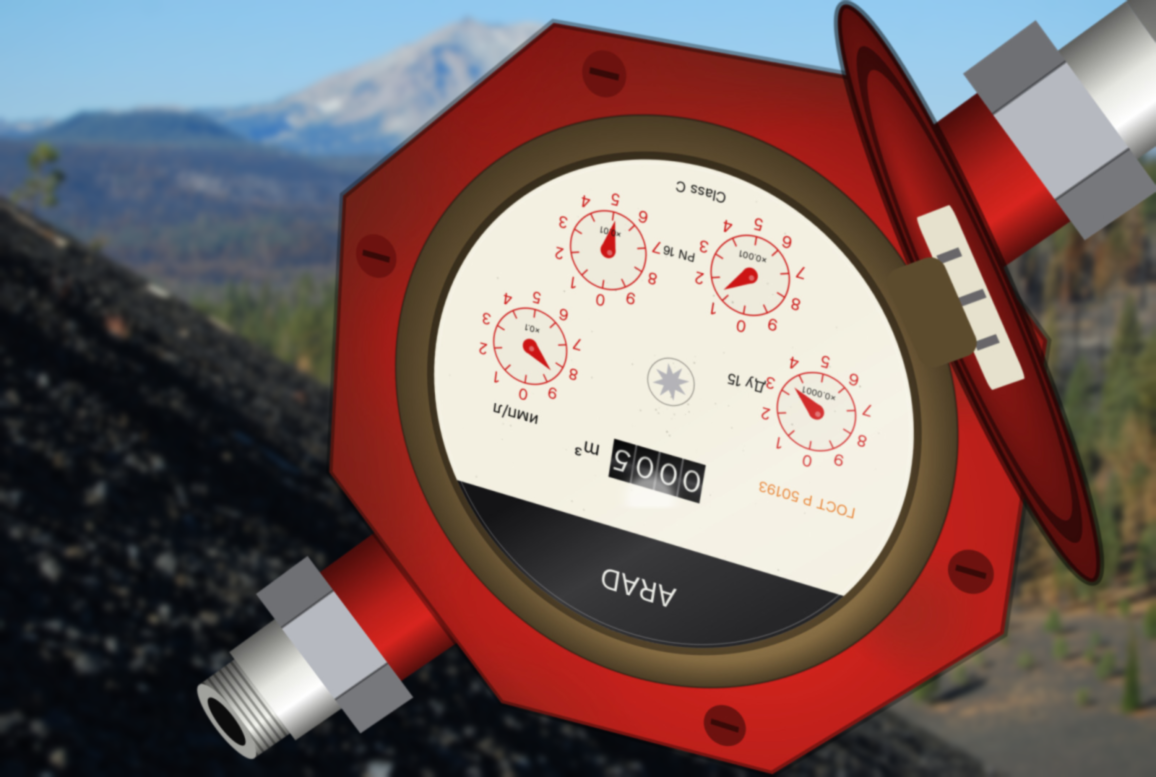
5.8513m³
